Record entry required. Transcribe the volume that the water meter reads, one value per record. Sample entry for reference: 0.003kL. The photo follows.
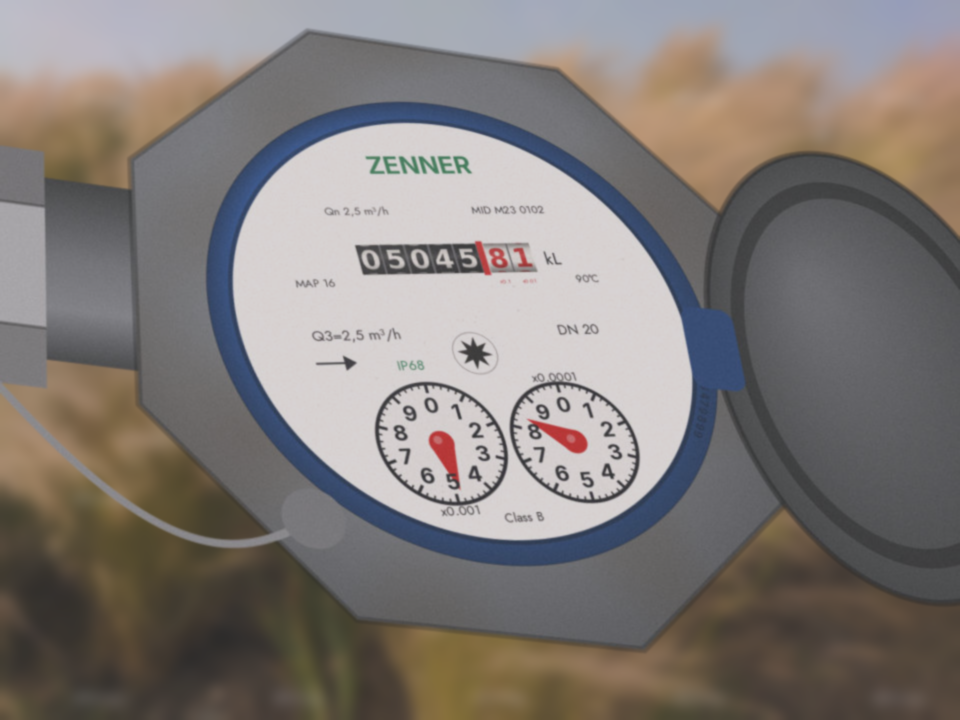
5045.8148kL
